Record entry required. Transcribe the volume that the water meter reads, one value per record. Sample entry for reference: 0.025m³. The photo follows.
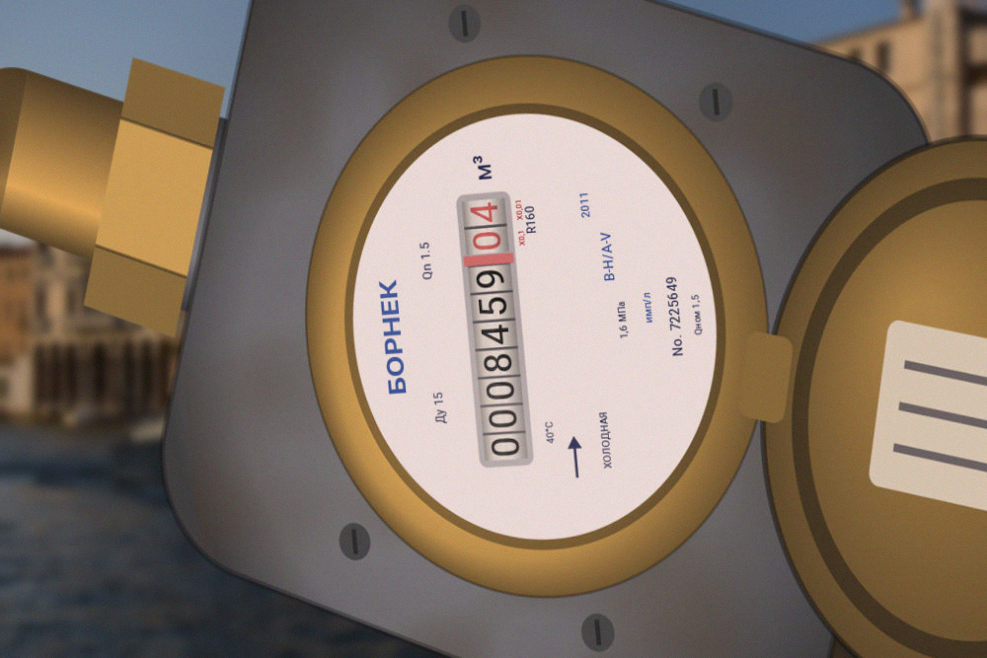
8459.04m³
